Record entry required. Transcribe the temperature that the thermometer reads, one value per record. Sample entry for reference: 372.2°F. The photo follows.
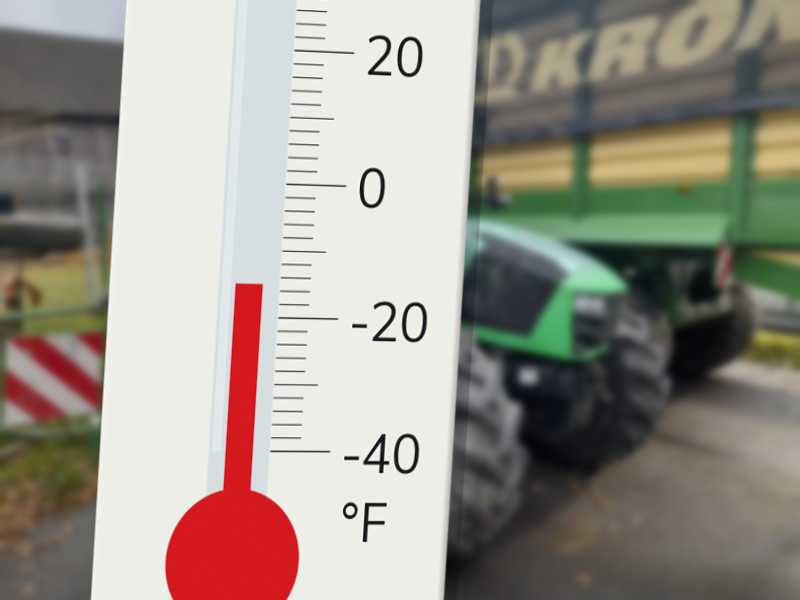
-15°F
